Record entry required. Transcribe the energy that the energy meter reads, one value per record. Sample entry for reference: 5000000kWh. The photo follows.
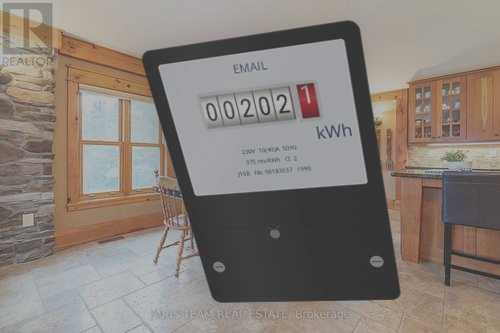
202.1kWh
